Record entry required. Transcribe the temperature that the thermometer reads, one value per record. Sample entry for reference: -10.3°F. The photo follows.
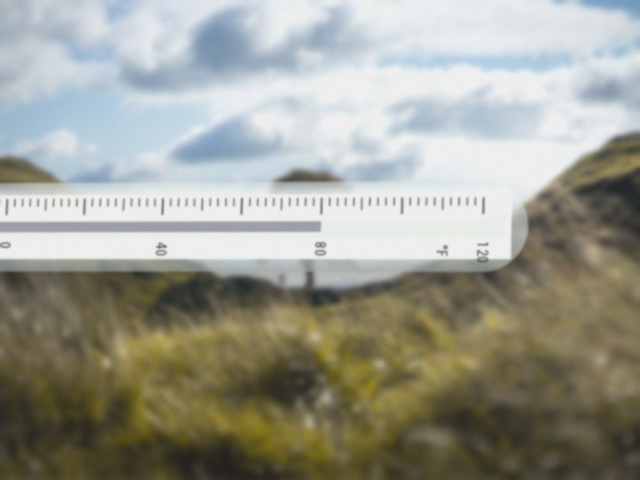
80°F
